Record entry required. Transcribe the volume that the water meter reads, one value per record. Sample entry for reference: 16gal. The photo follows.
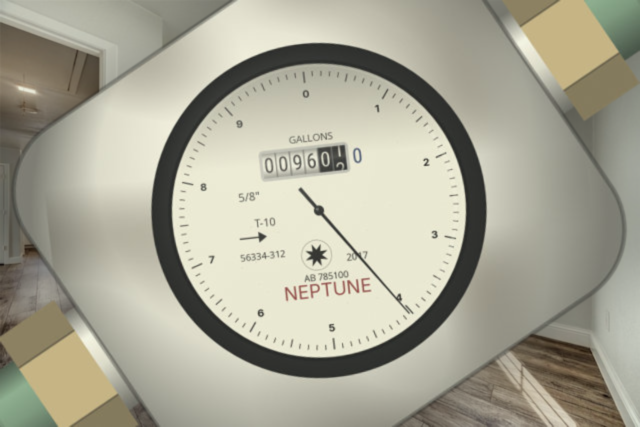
96014.0gal
